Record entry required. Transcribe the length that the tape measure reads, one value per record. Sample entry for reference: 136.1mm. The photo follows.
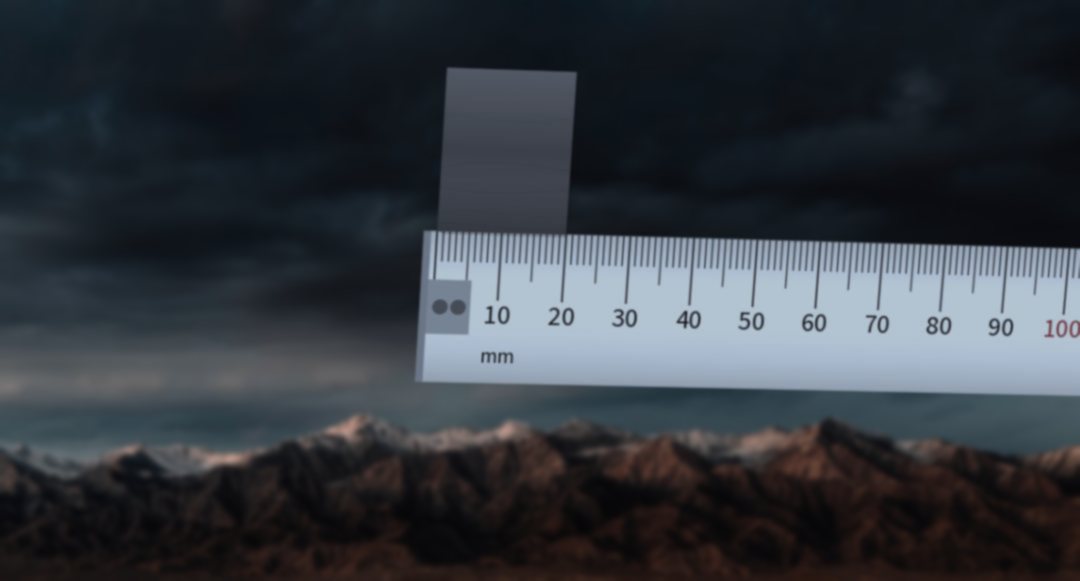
20mm
